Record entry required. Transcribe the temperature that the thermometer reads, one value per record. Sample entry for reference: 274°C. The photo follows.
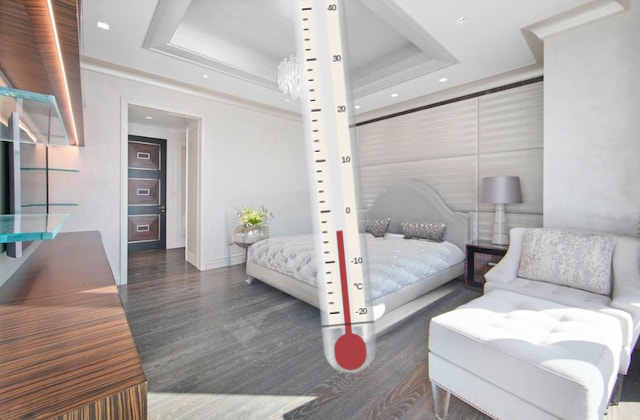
-4°C
